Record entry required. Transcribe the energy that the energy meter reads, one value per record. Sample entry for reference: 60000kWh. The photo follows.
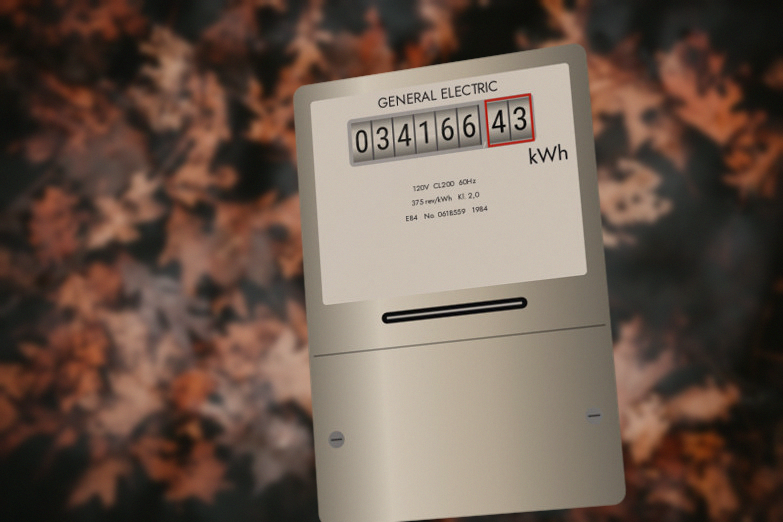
34166.43kWh
